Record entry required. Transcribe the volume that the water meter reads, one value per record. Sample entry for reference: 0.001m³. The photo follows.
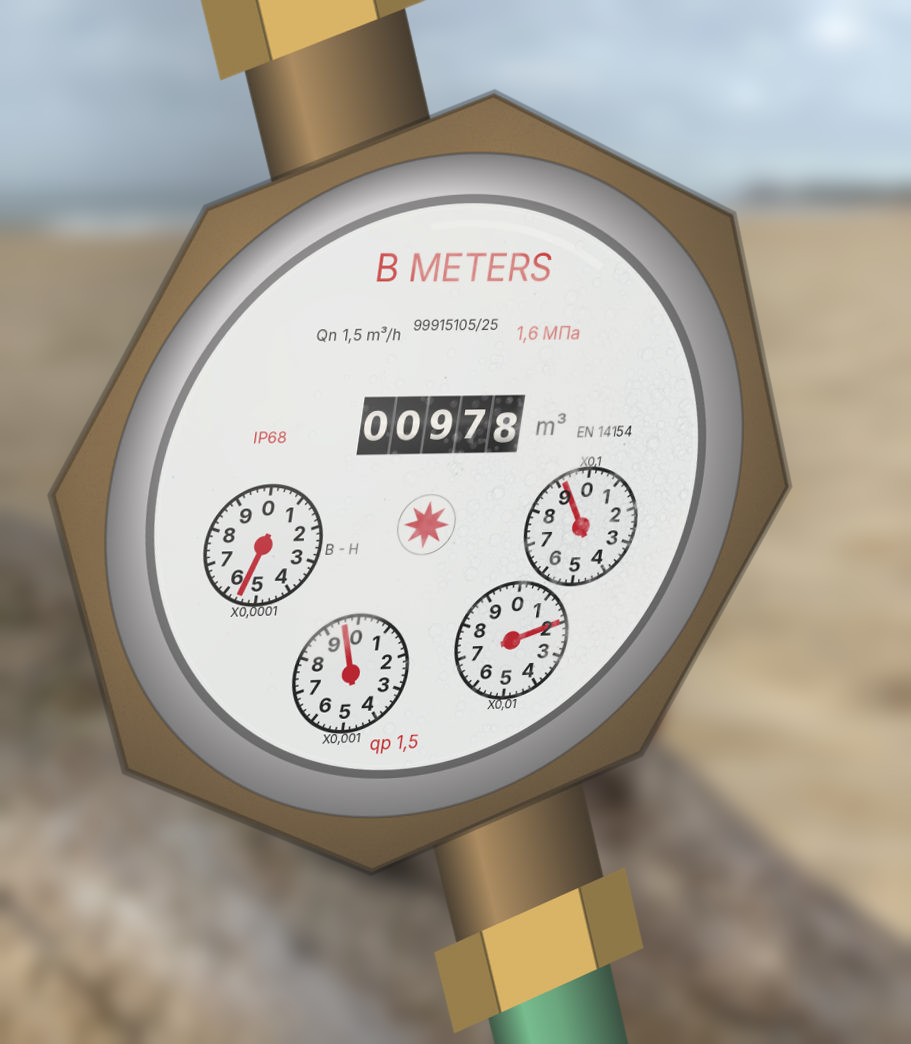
977.9195m³
